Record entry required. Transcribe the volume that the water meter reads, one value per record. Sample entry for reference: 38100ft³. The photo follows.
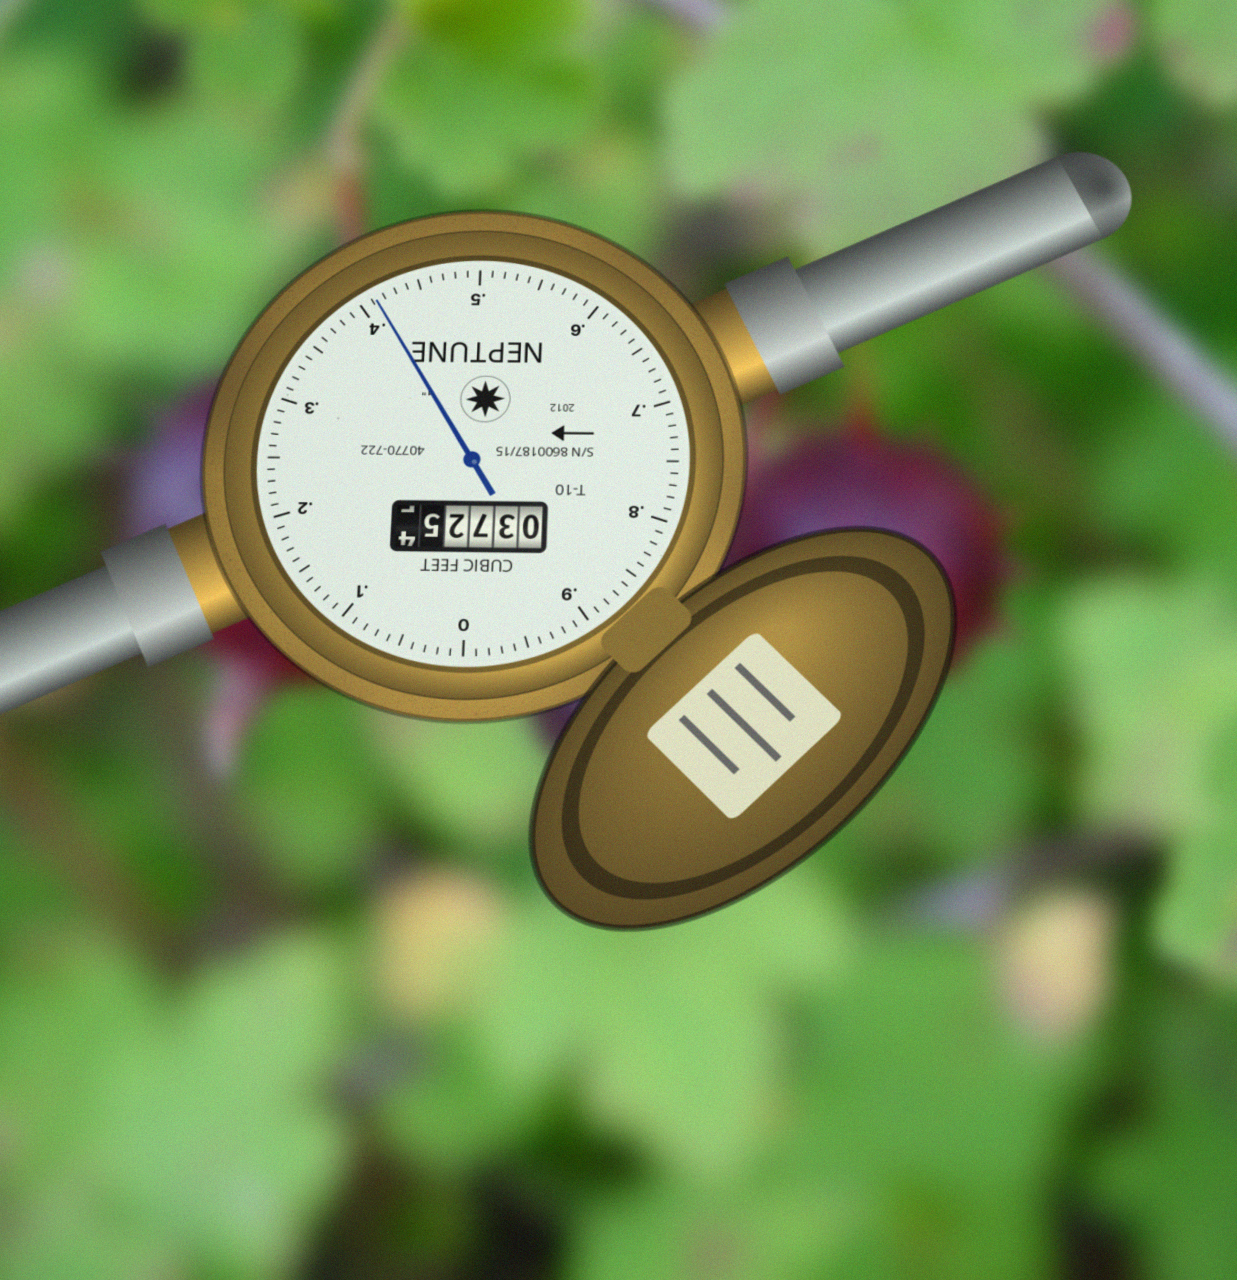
37254.41ft³
